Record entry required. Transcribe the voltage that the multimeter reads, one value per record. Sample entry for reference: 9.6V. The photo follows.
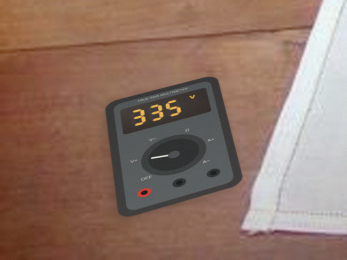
335V
